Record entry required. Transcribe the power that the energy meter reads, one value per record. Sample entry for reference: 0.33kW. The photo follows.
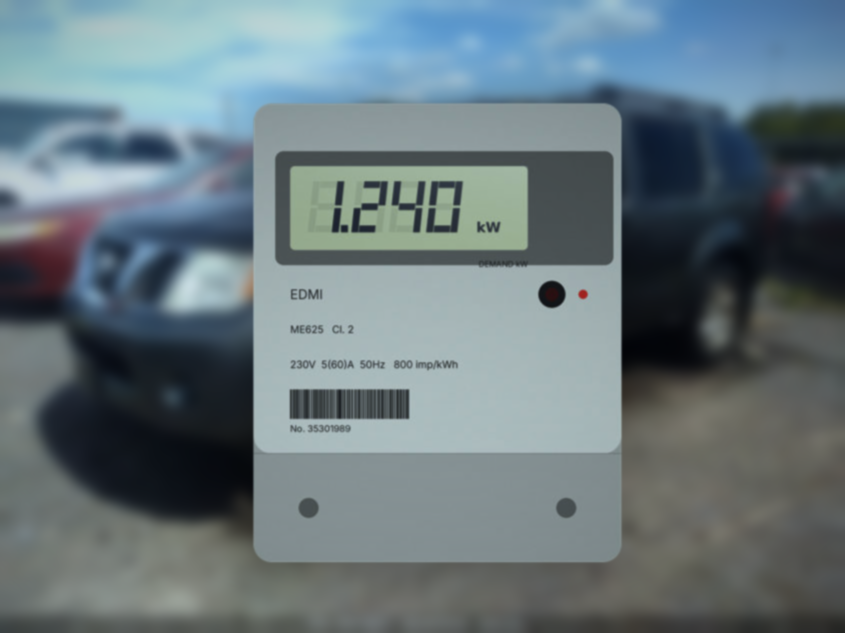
1.240kW
